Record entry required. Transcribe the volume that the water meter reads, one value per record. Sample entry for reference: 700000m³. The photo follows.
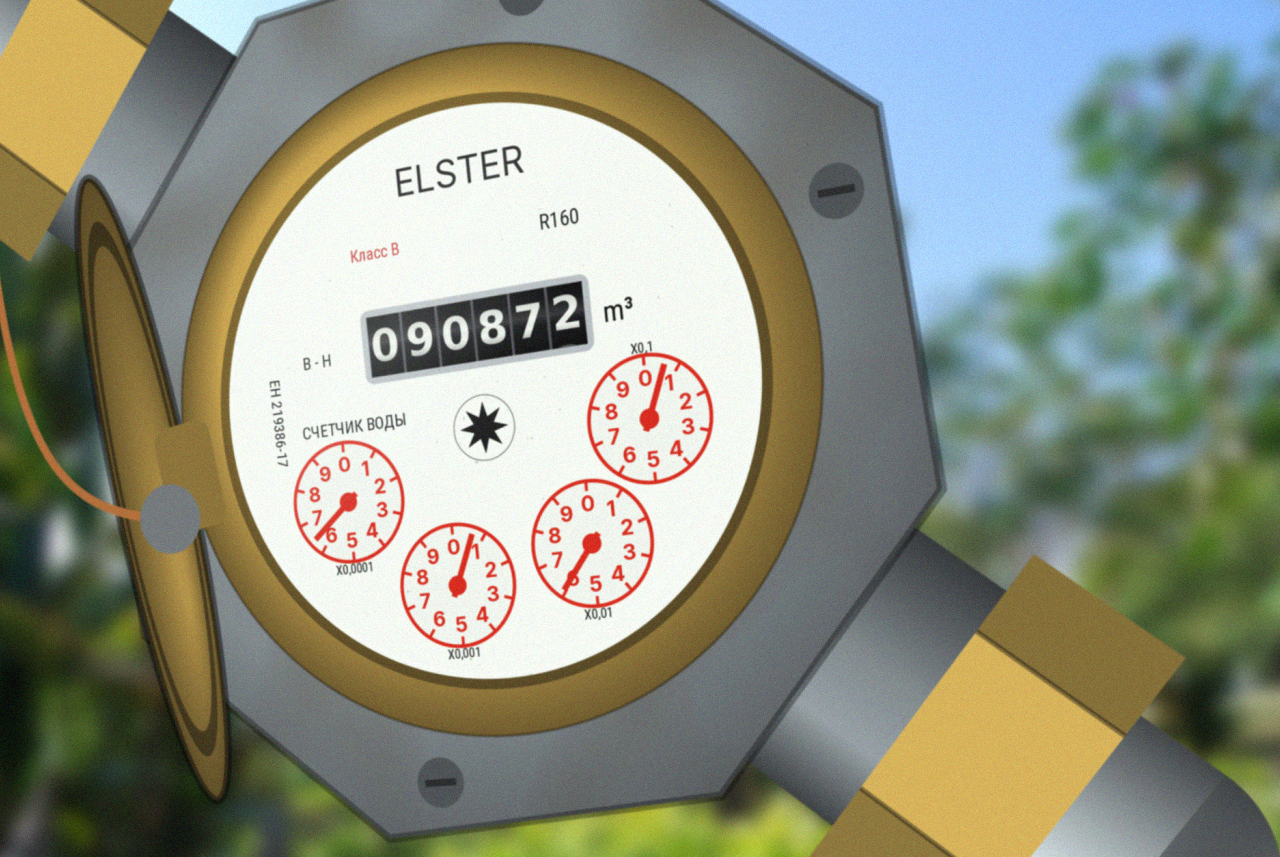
90872.0606m³
